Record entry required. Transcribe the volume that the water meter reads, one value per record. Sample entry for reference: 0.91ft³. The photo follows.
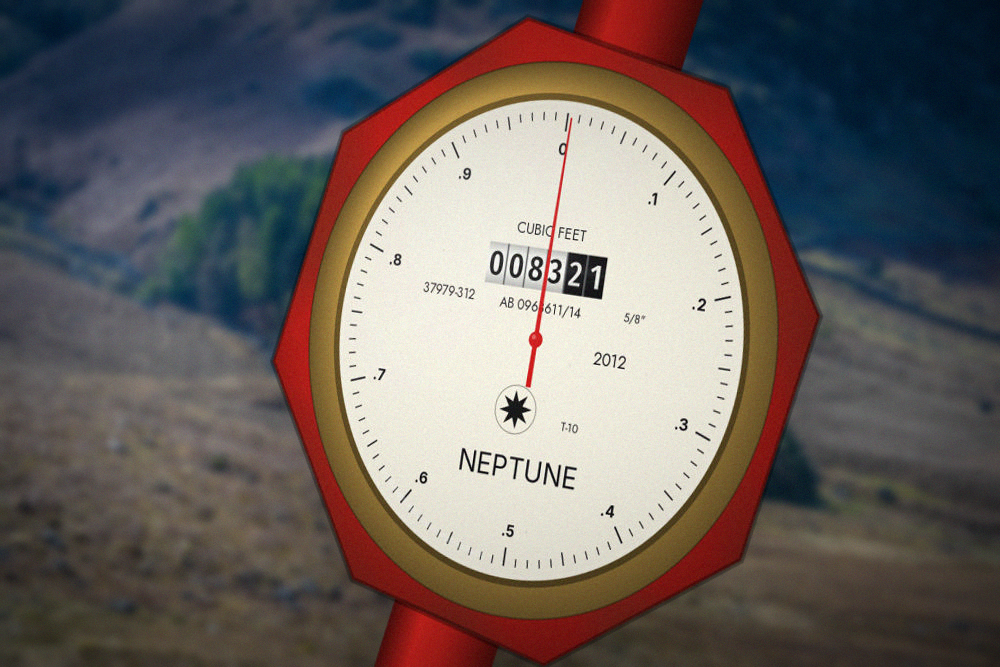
8321.00ft³
